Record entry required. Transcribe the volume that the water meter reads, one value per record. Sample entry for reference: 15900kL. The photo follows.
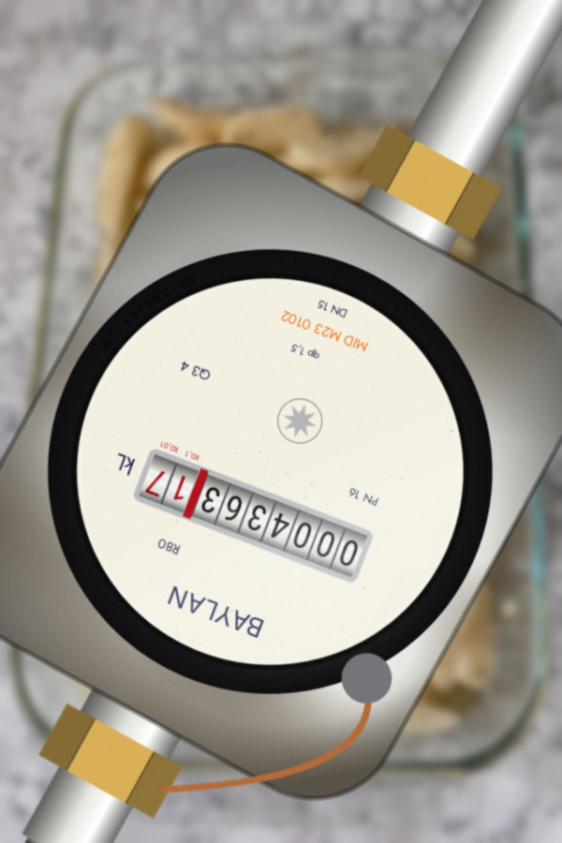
4363.17kL
